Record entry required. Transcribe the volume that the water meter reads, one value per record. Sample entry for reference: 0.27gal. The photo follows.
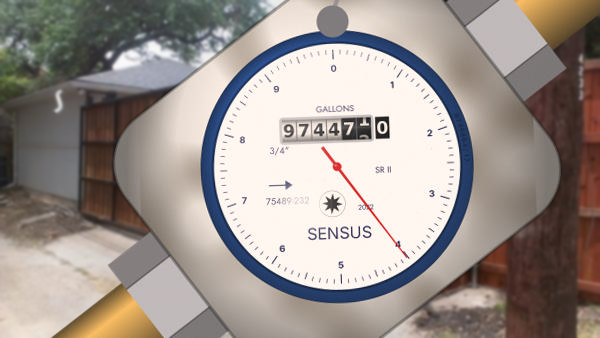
9744714.0gal
